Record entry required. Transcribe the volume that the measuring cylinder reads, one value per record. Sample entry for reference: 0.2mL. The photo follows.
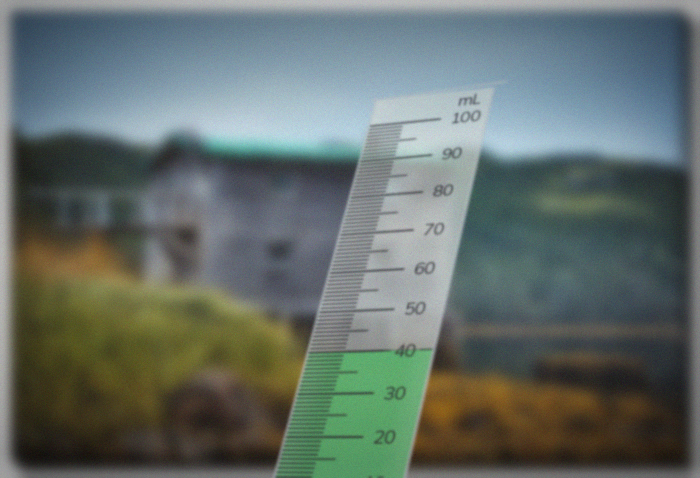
40mL
